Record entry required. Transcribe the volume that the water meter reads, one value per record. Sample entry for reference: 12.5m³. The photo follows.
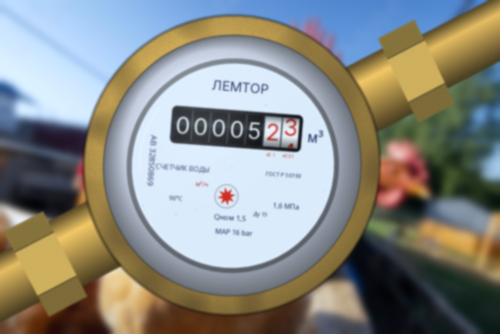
5.23m³
